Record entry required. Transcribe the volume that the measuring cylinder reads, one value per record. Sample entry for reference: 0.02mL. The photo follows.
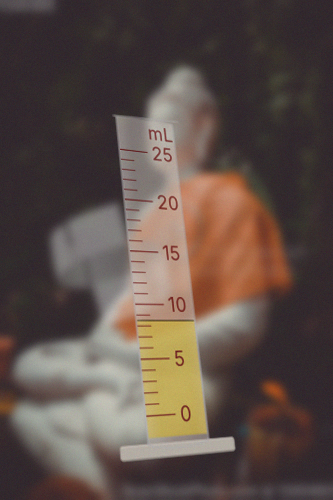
8.5mL
